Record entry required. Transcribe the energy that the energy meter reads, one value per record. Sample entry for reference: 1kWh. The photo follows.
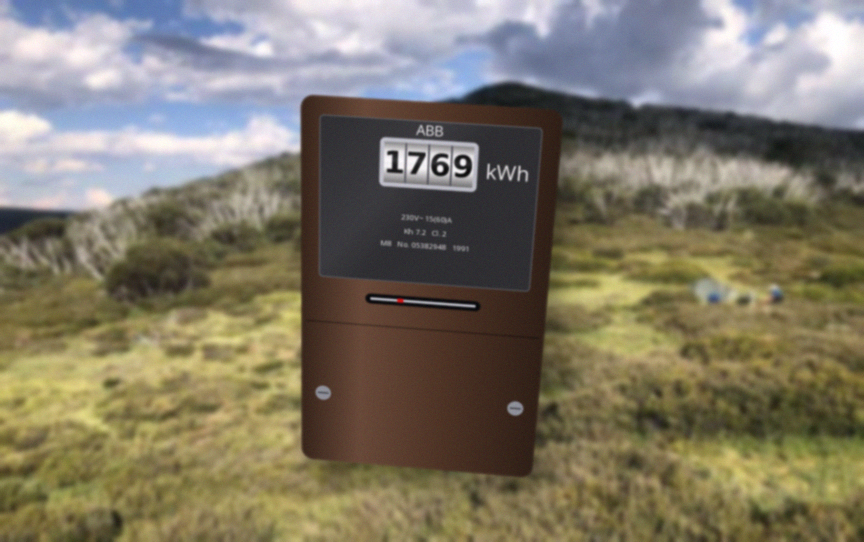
1769kWh
